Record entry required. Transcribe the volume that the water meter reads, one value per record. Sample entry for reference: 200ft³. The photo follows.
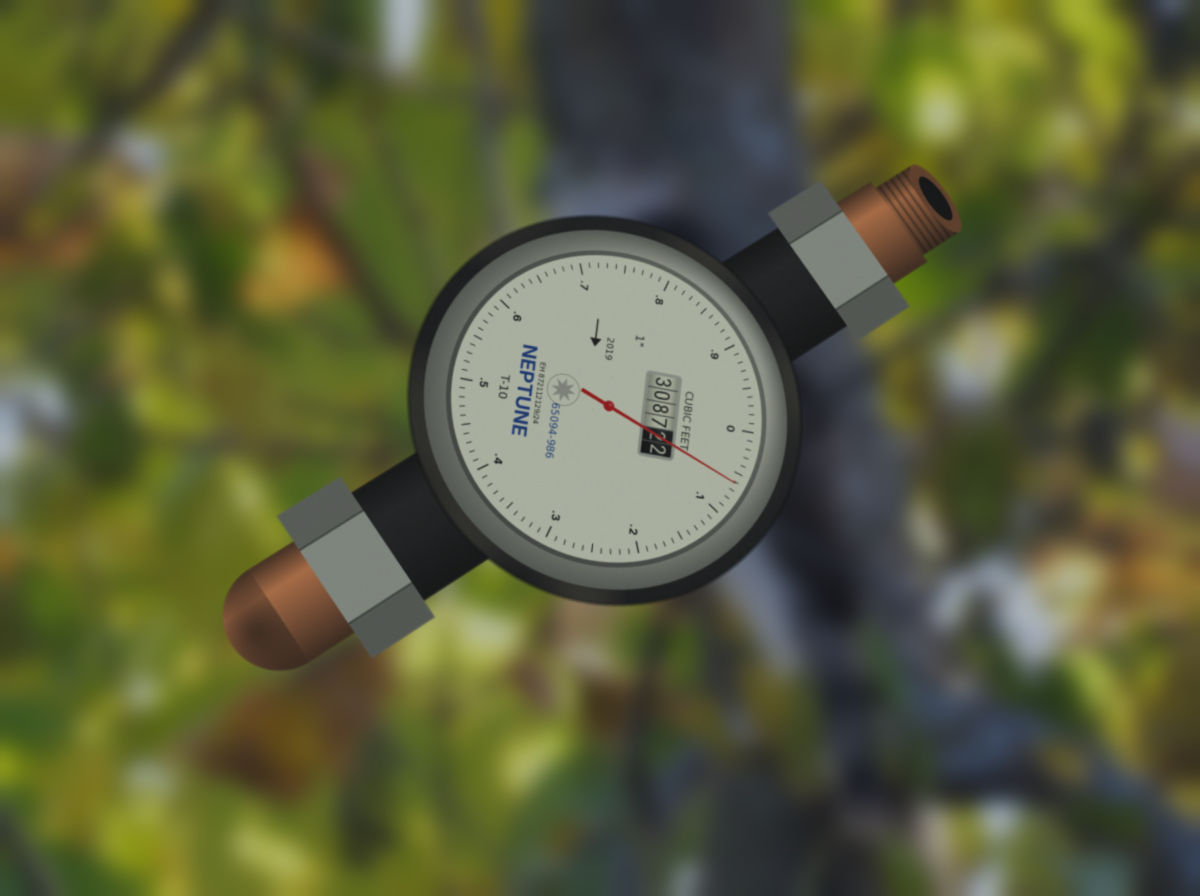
308722.06ft³
